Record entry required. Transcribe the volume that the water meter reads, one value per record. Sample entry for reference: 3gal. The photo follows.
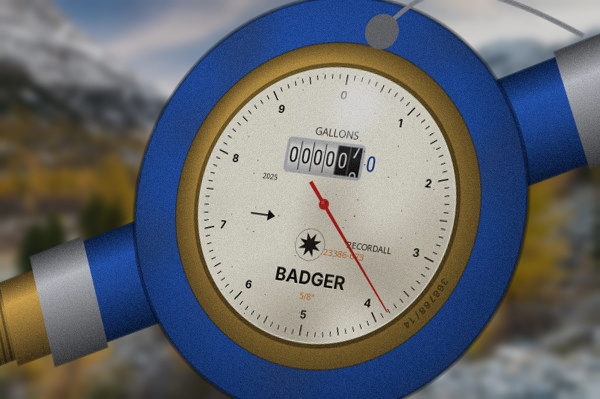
73.8gal
